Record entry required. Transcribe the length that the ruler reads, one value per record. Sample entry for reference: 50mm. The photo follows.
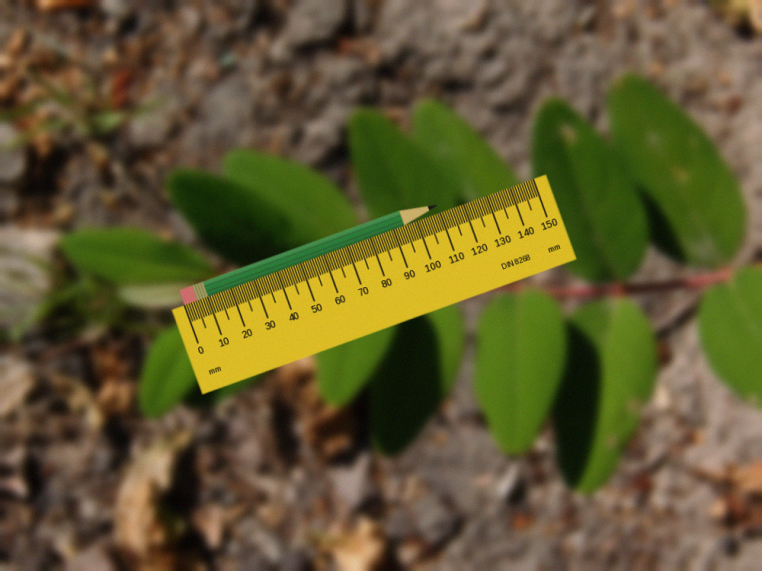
110mm
